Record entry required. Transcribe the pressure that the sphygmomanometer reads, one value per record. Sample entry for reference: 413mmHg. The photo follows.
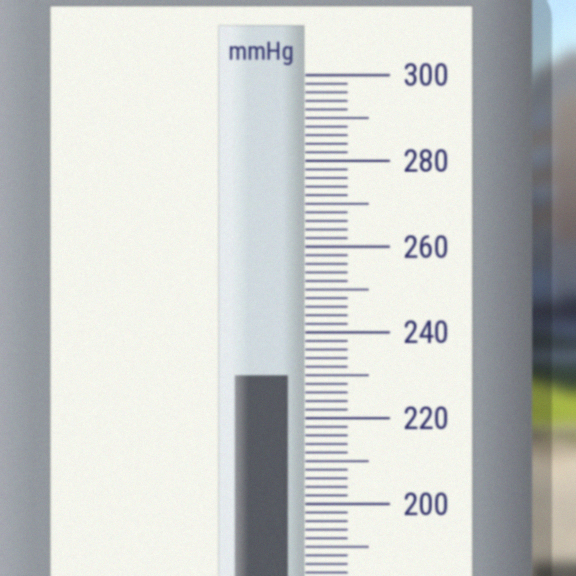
230mmHg
